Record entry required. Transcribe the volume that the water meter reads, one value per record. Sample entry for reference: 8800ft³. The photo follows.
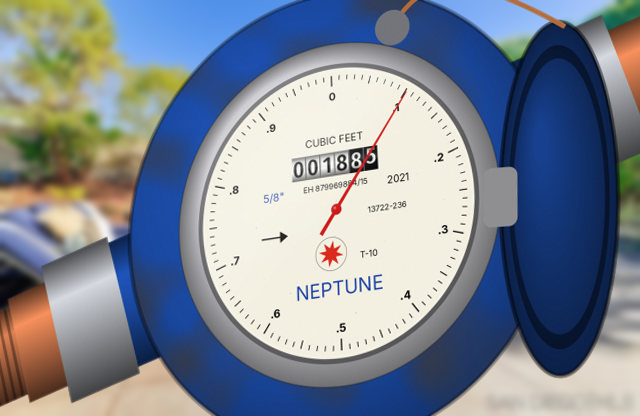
1885.10ft³
